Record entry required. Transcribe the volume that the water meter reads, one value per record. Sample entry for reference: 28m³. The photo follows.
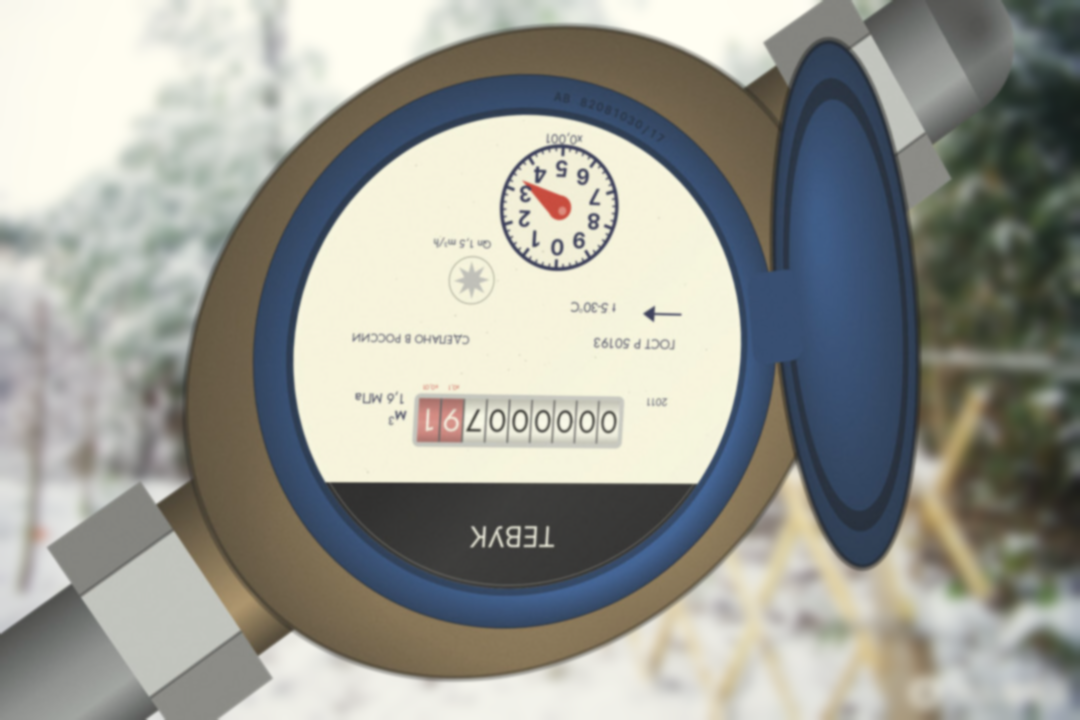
7.913m³
